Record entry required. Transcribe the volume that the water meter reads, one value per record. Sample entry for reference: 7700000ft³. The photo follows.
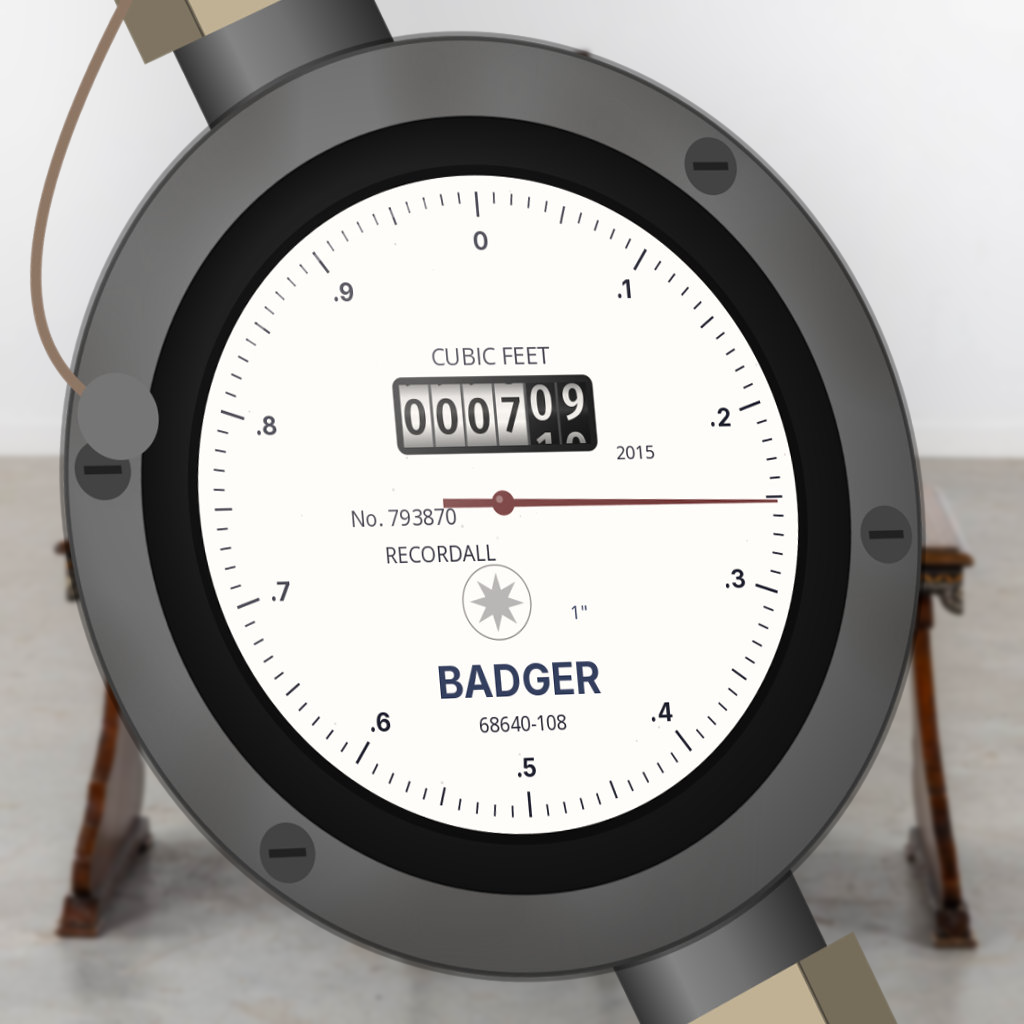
709.25ft³
